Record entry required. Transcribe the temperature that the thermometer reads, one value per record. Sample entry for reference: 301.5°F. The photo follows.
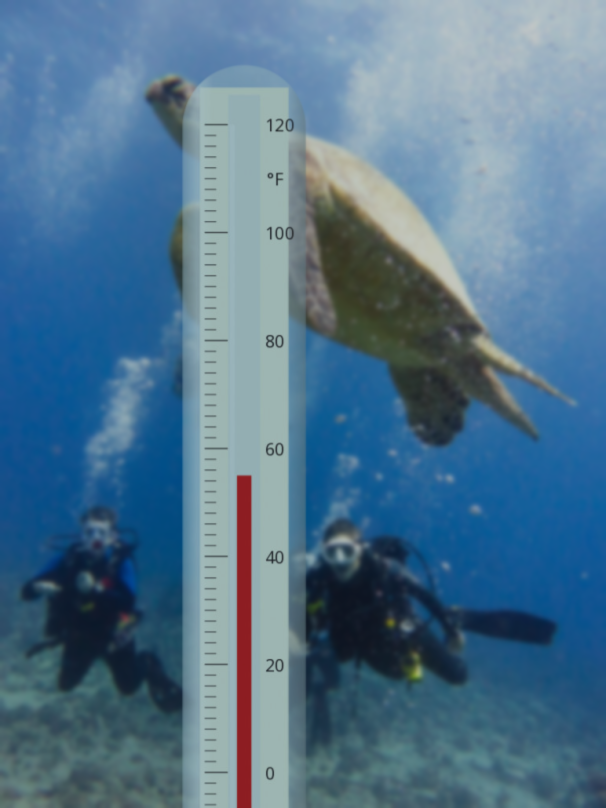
55°F
